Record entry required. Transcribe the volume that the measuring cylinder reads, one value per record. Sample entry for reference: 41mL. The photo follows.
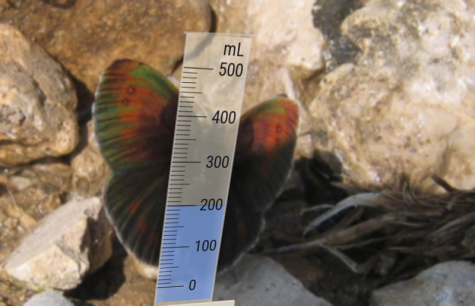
200mL
